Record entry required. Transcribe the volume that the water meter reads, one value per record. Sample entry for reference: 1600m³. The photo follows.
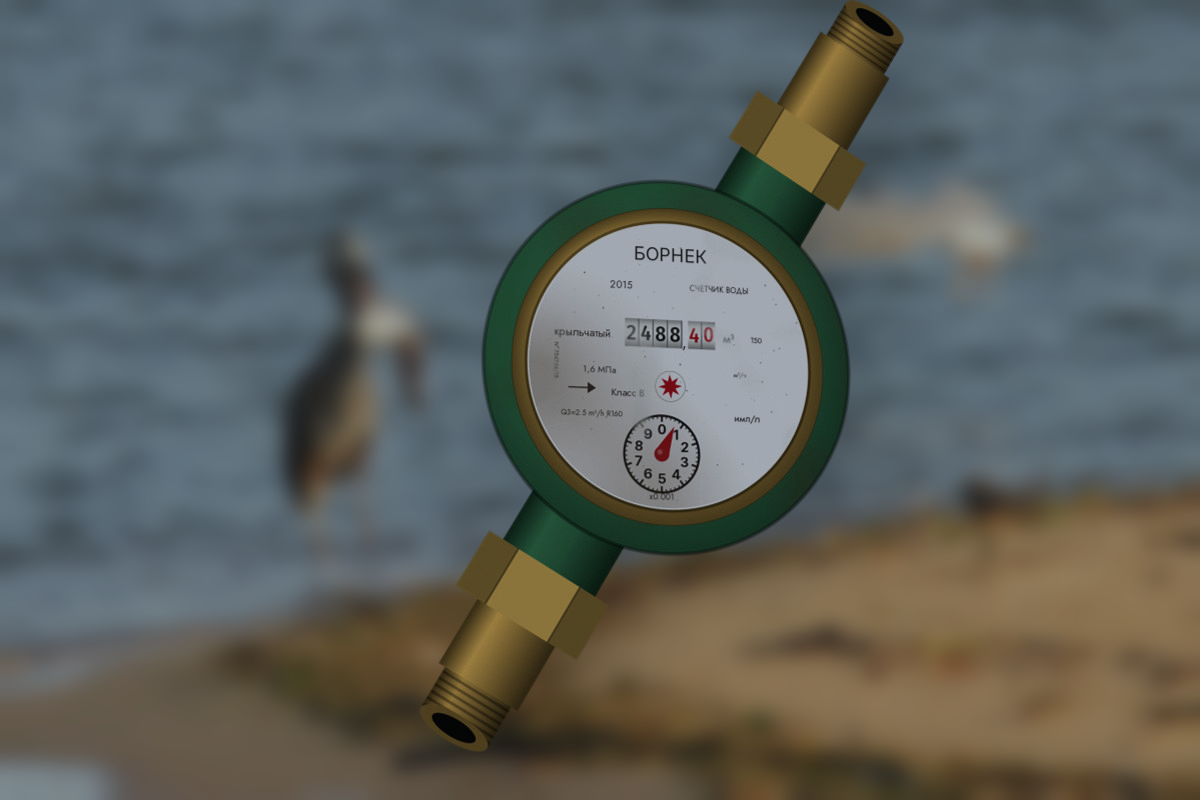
2488.400m³
